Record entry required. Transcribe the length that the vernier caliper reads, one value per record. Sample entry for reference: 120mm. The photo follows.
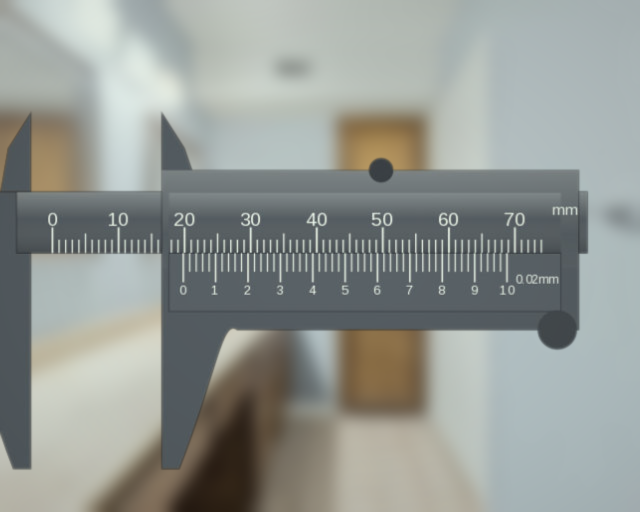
19.8mm
